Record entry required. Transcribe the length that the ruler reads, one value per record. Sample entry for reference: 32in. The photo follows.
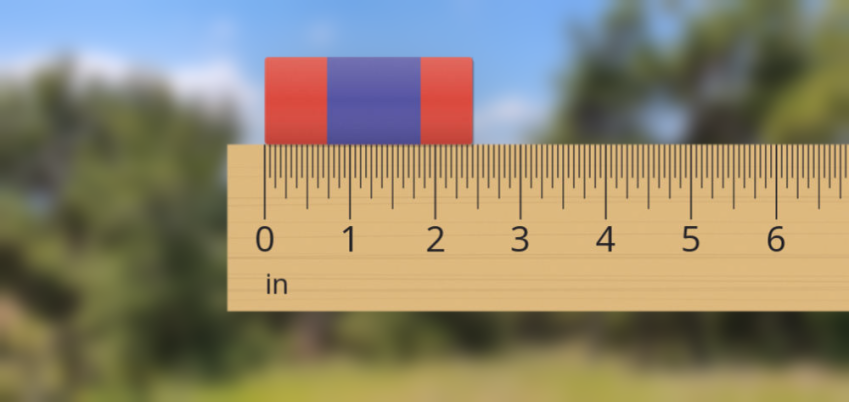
2.4375in
